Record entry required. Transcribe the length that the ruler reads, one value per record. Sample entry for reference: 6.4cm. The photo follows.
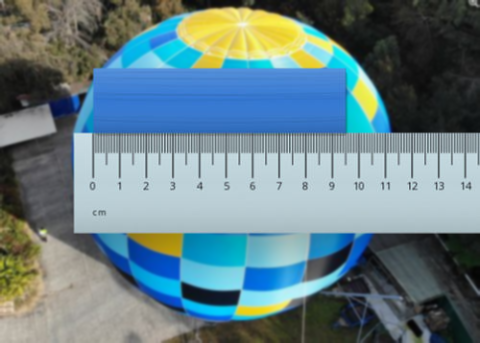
9.5cm
